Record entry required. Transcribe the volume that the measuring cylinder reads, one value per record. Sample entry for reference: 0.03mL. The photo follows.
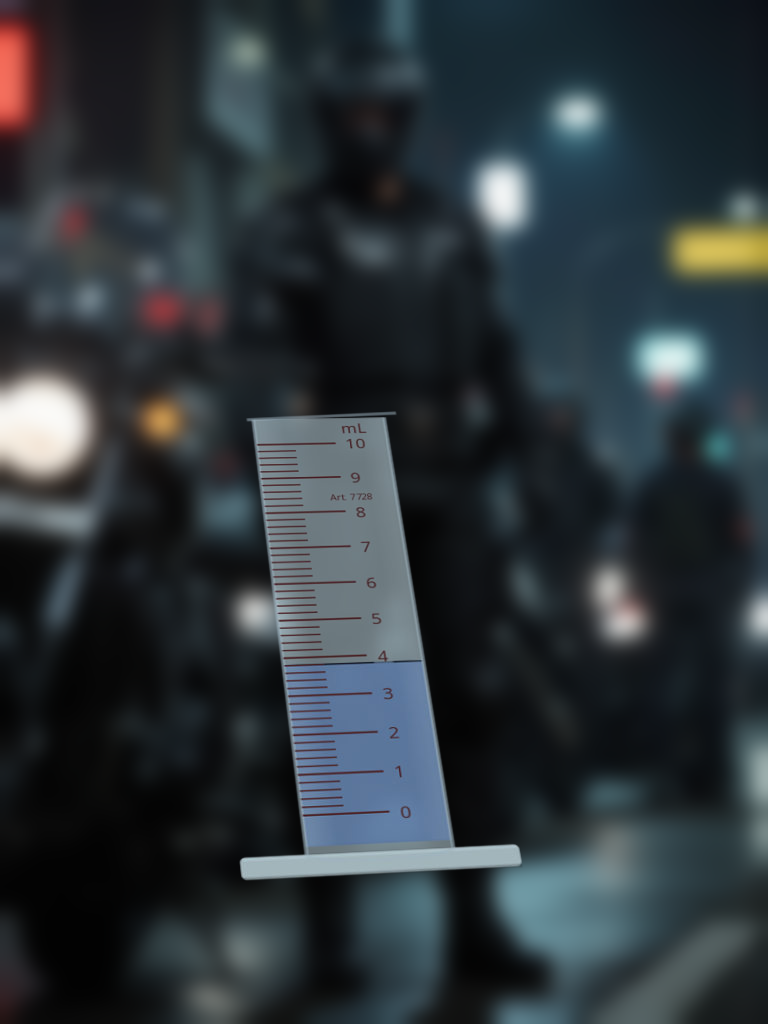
3.8mL
